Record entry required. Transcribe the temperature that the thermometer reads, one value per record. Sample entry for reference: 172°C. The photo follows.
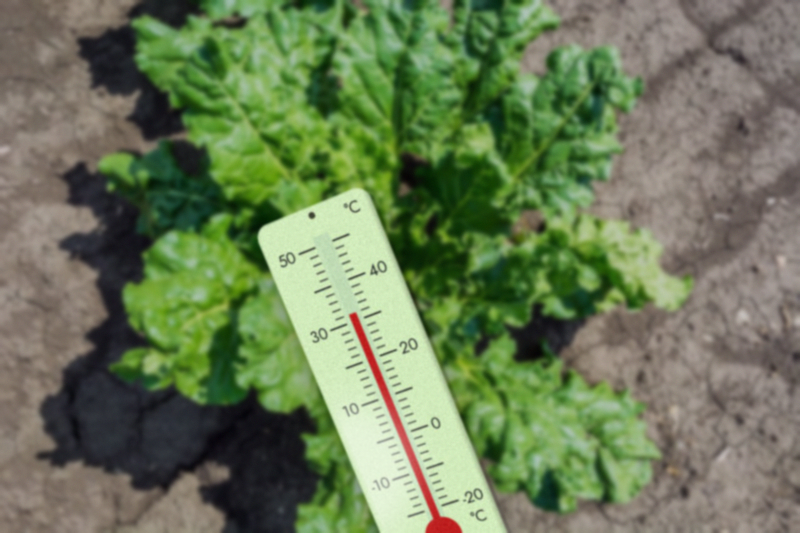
32°C
